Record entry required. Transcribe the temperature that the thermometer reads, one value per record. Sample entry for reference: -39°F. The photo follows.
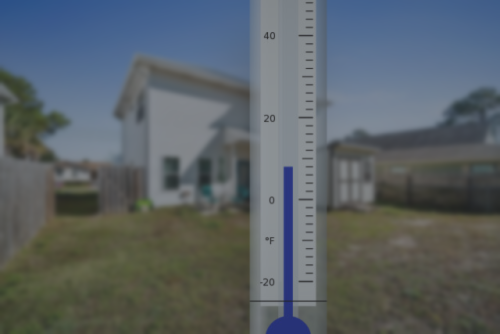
8°F
